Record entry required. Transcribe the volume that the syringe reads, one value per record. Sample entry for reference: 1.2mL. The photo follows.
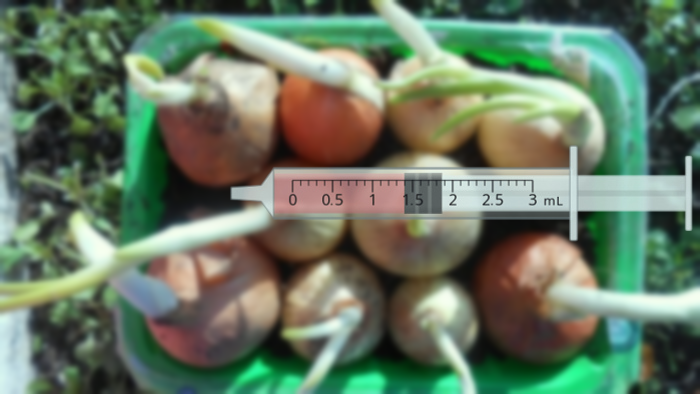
1.4mL
